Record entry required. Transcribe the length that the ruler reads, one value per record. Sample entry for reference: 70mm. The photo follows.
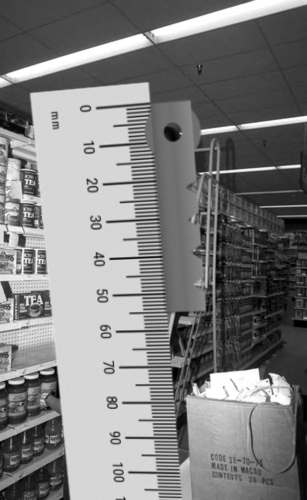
55mm
